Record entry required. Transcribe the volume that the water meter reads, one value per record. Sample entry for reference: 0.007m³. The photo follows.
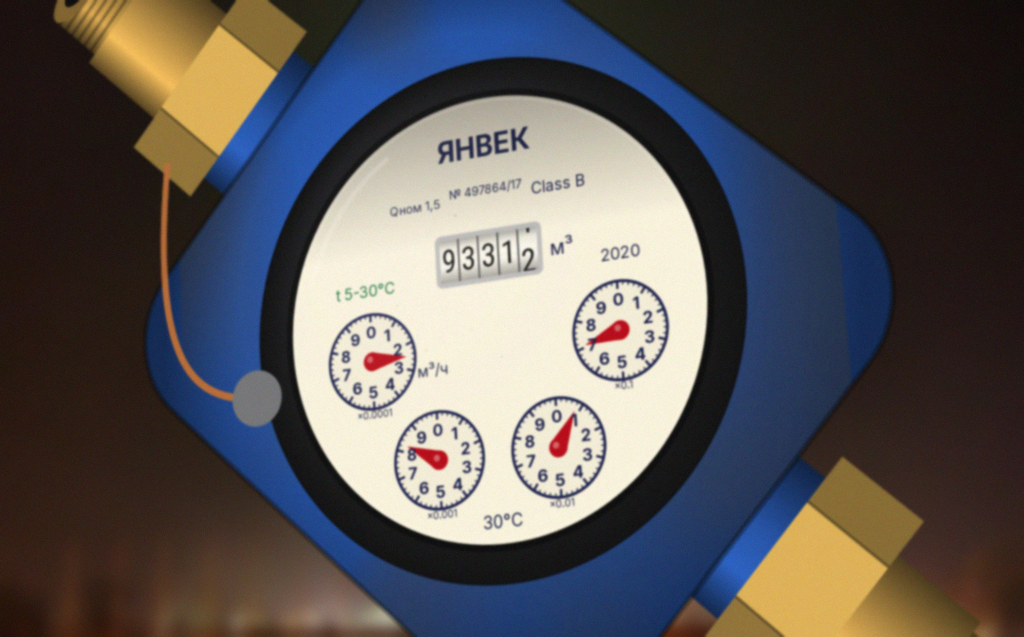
93311.7082m³
